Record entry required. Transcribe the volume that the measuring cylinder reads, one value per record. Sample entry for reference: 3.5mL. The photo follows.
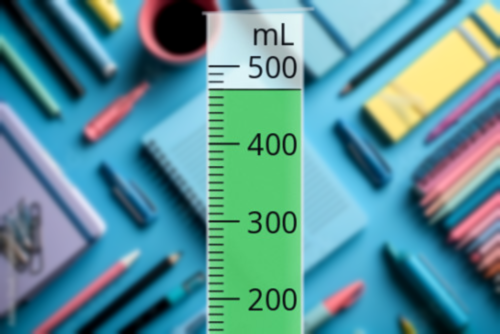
470mL
